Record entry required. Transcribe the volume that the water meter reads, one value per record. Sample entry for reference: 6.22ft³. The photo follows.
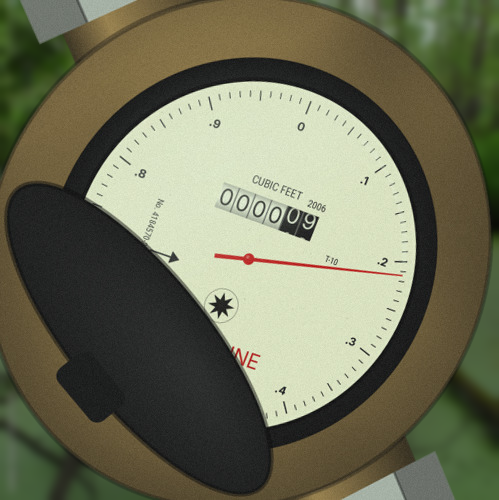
9.21ft³
